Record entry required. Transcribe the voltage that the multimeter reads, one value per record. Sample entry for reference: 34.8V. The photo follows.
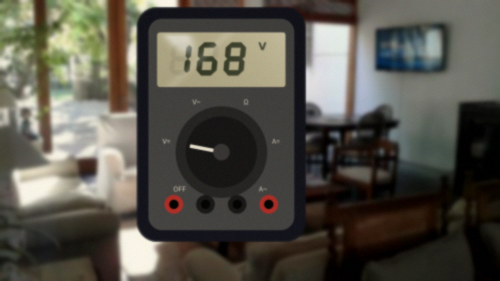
168V
